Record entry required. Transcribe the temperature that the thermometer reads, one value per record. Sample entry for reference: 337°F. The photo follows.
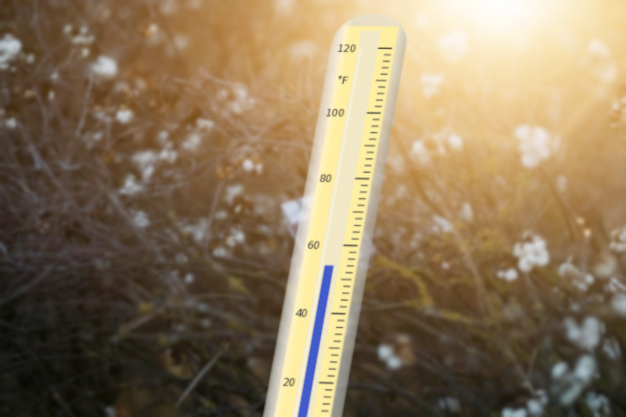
54°F
